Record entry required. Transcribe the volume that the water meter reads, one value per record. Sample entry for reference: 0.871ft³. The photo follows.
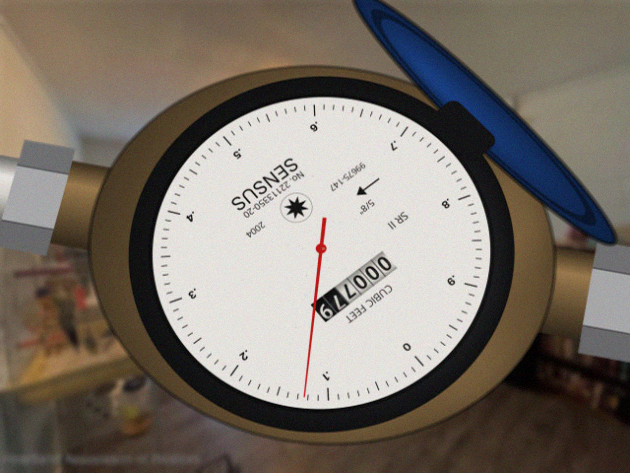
779.12ft³
